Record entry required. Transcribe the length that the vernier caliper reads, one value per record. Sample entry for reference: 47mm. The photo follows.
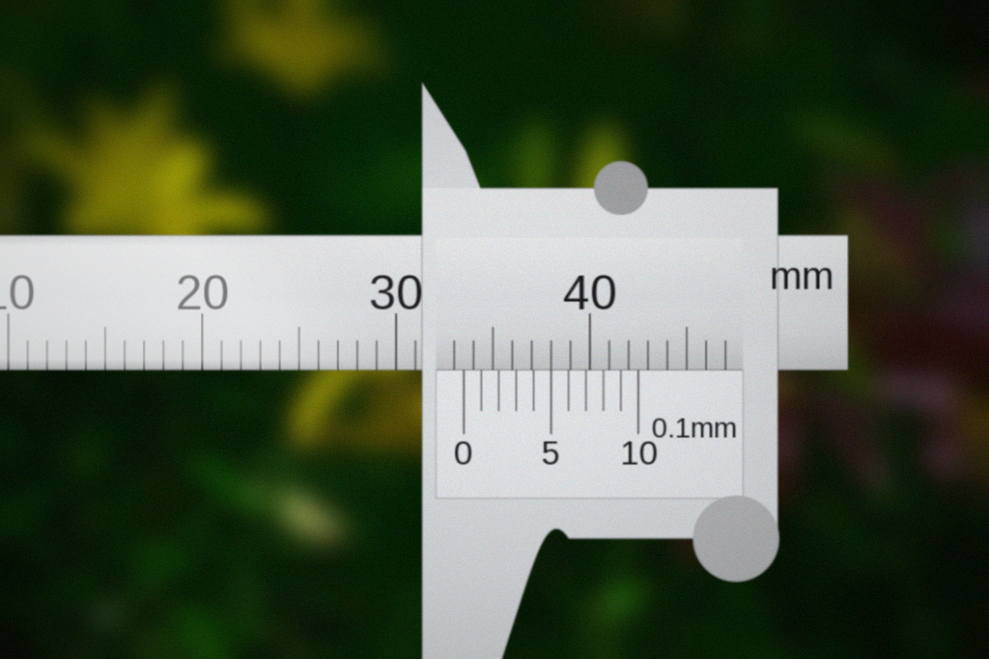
33.5mm
